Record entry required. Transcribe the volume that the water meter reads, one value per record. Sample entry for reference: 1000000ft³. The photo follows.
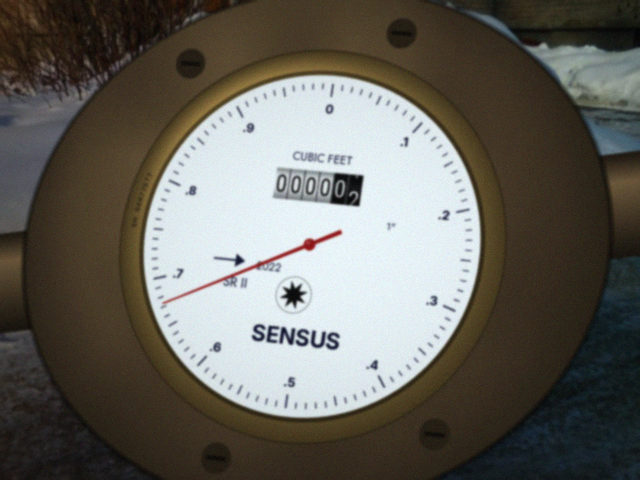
1.67ft³
